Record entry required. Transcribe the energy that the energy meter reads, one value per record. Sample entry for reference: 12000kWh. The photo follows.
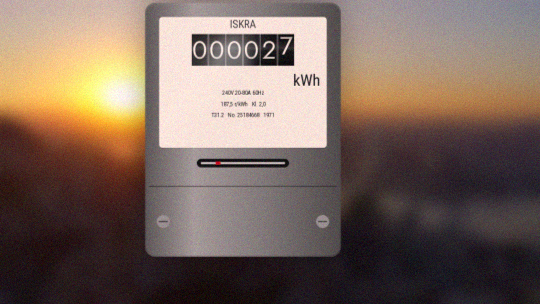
27kWh
